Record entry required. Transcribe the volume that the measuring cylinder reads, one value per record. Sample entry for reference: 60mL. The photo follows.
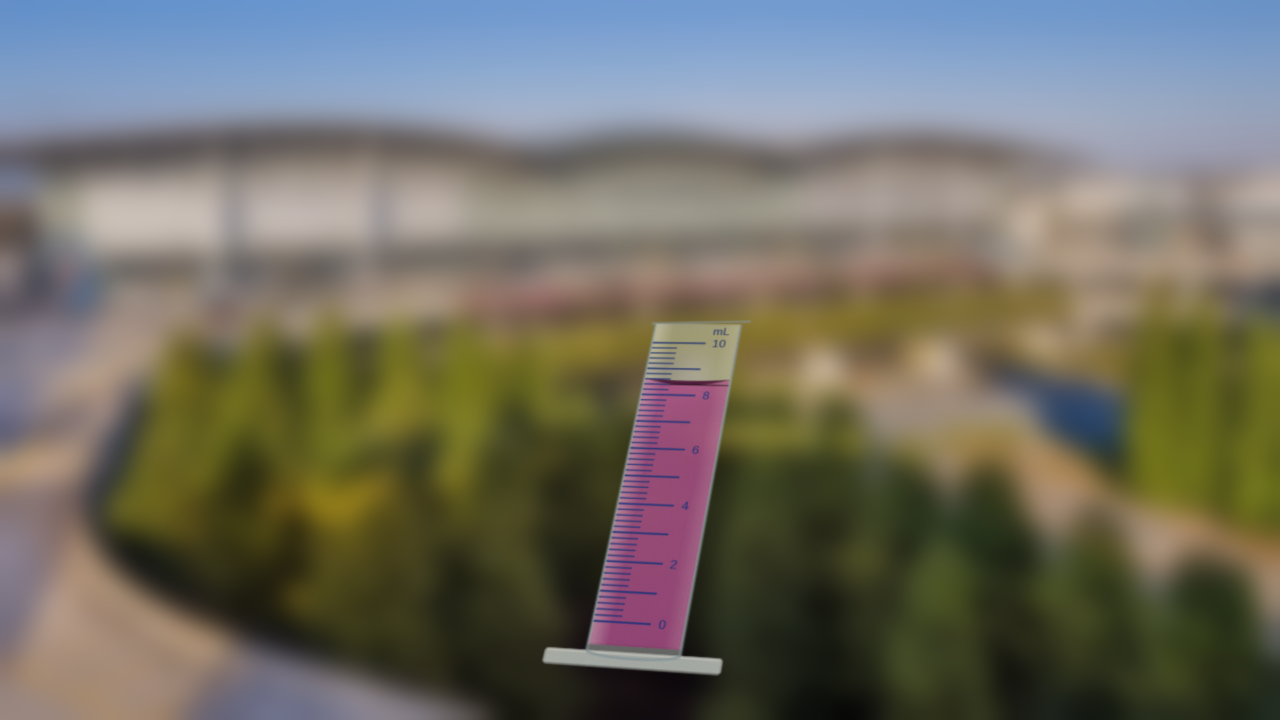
8.4mL
